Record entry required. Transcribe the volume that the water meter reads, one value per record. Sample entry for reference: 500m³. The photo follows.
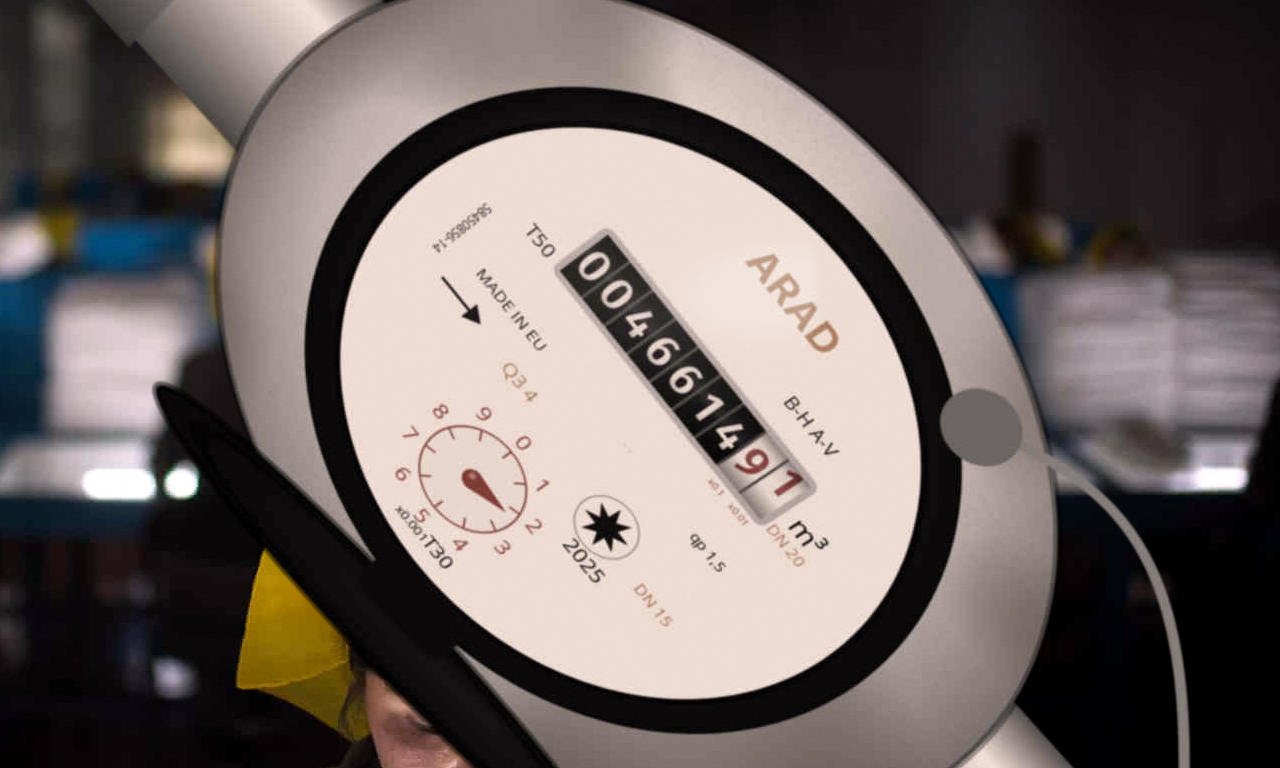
46614.912m³
